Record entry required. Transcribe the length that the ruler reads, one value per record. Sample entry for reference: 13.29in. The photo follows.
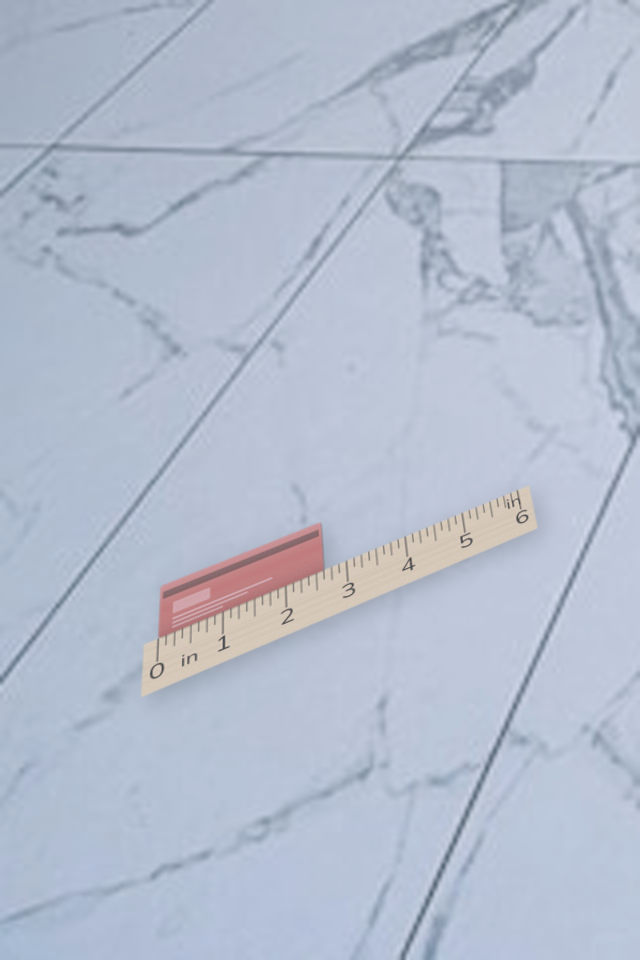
2.625in
